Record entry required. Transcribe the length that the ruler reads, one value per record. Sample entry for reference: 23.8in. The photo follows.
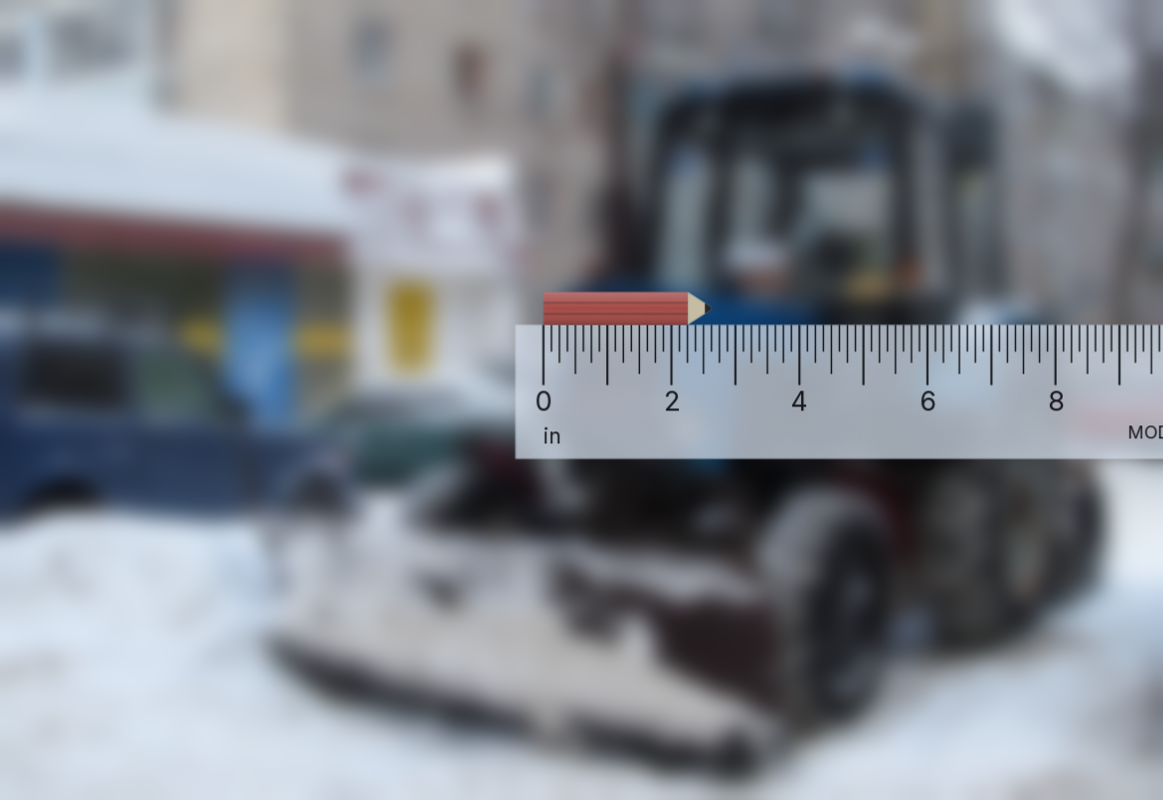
2.625in
